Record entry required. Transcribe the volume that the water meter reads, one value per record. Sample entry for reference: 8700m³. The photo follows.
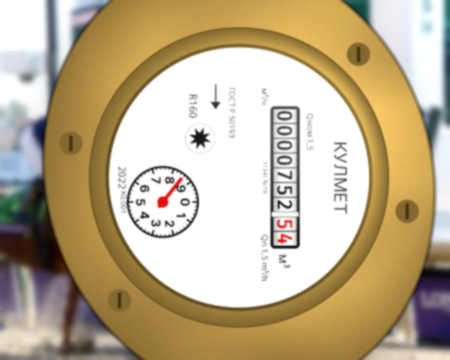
752.548m³
